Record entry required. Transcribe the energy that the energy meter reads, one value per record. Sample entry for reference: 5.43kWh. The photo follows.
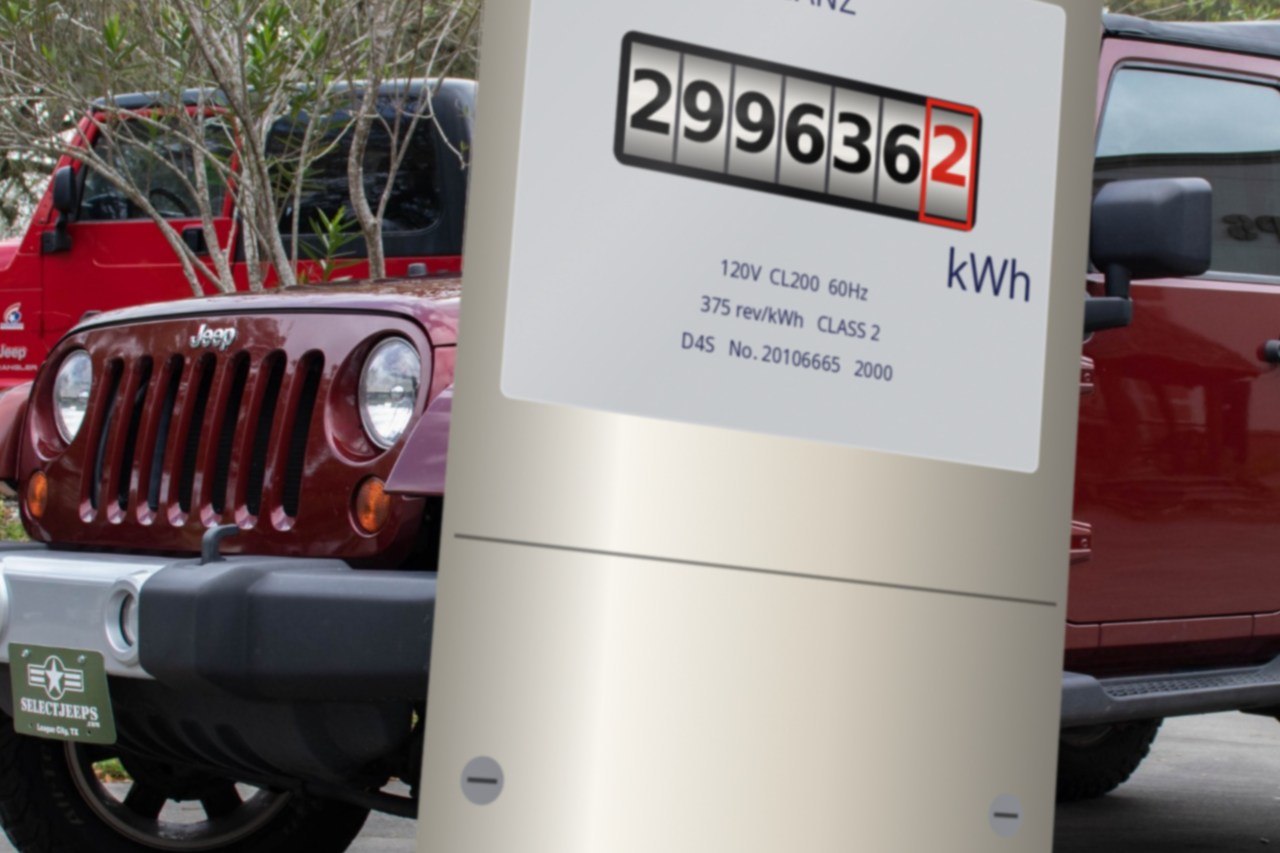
299636.2kWh
